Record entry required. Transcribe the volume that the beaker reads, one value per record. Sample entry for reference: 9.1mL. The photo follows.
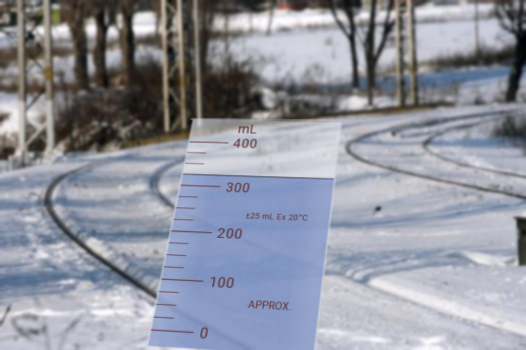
325mL
